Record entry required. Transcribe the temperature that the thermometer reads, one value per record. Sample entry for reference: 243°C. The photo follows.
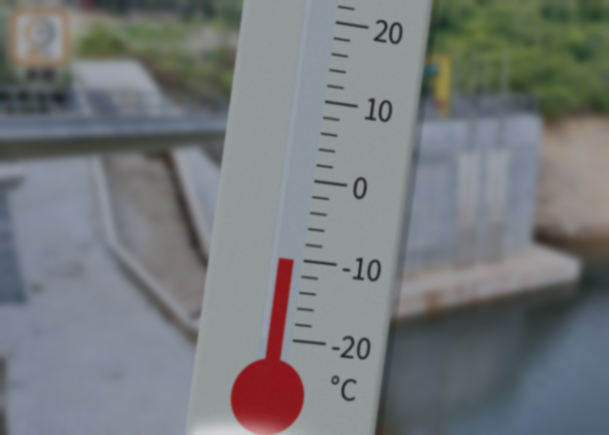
-10°C
